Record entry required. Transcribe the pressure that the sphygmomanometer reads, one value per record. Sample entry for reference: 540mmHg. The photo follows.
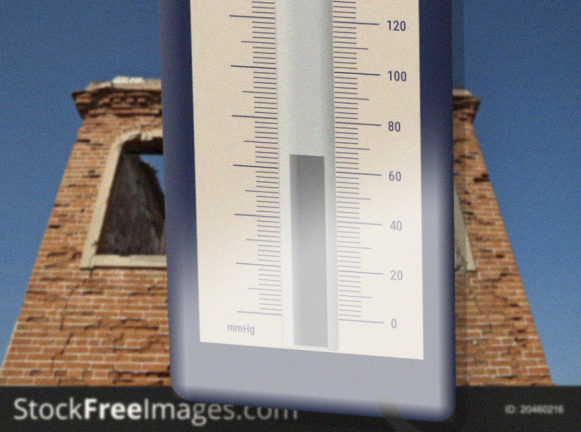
66mmHg
